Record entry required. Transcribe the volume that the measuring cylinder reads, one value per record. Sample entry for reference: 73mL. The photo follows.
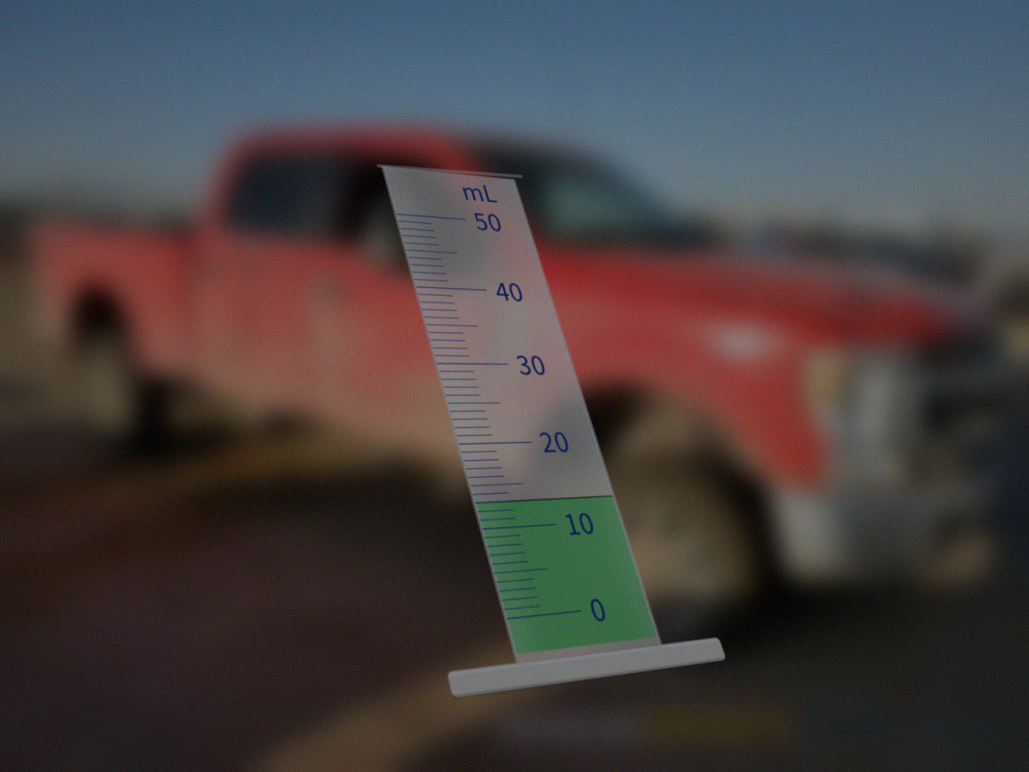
13mL
